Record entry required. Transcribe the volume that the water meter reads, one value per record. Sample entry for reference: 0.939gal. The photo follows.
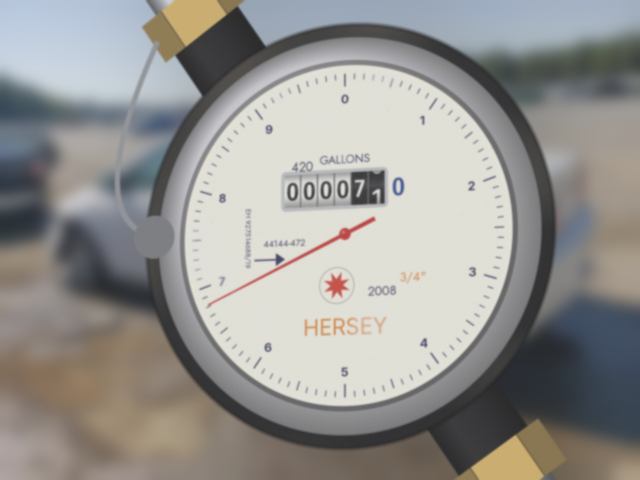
706.8gal
